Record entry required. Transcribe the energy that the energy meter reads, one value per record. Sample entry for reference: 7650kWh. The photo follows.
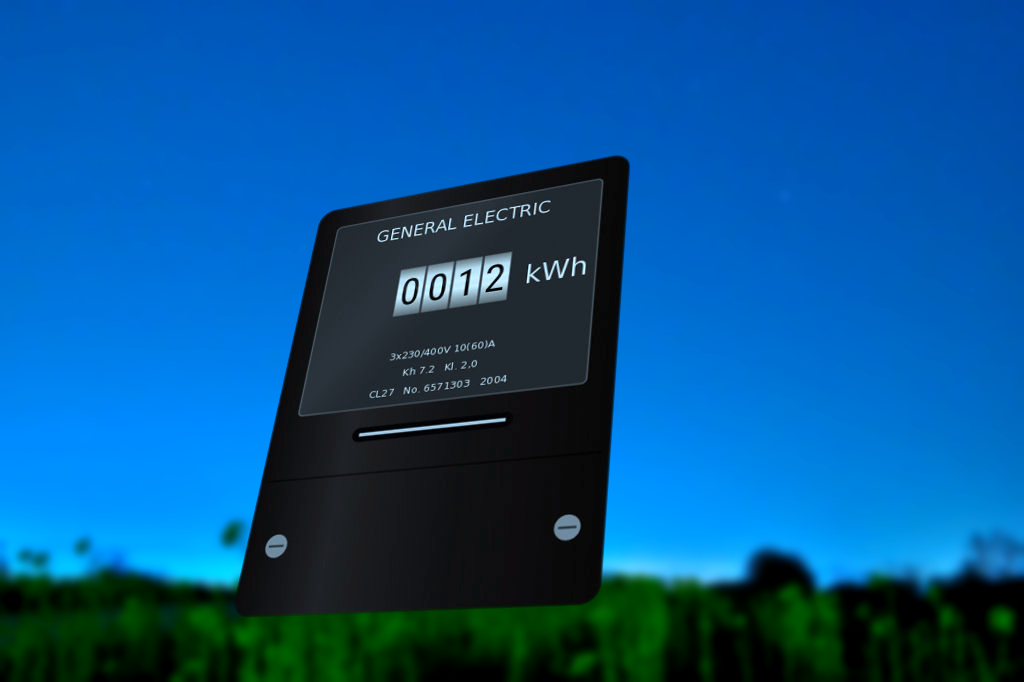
12kWh
